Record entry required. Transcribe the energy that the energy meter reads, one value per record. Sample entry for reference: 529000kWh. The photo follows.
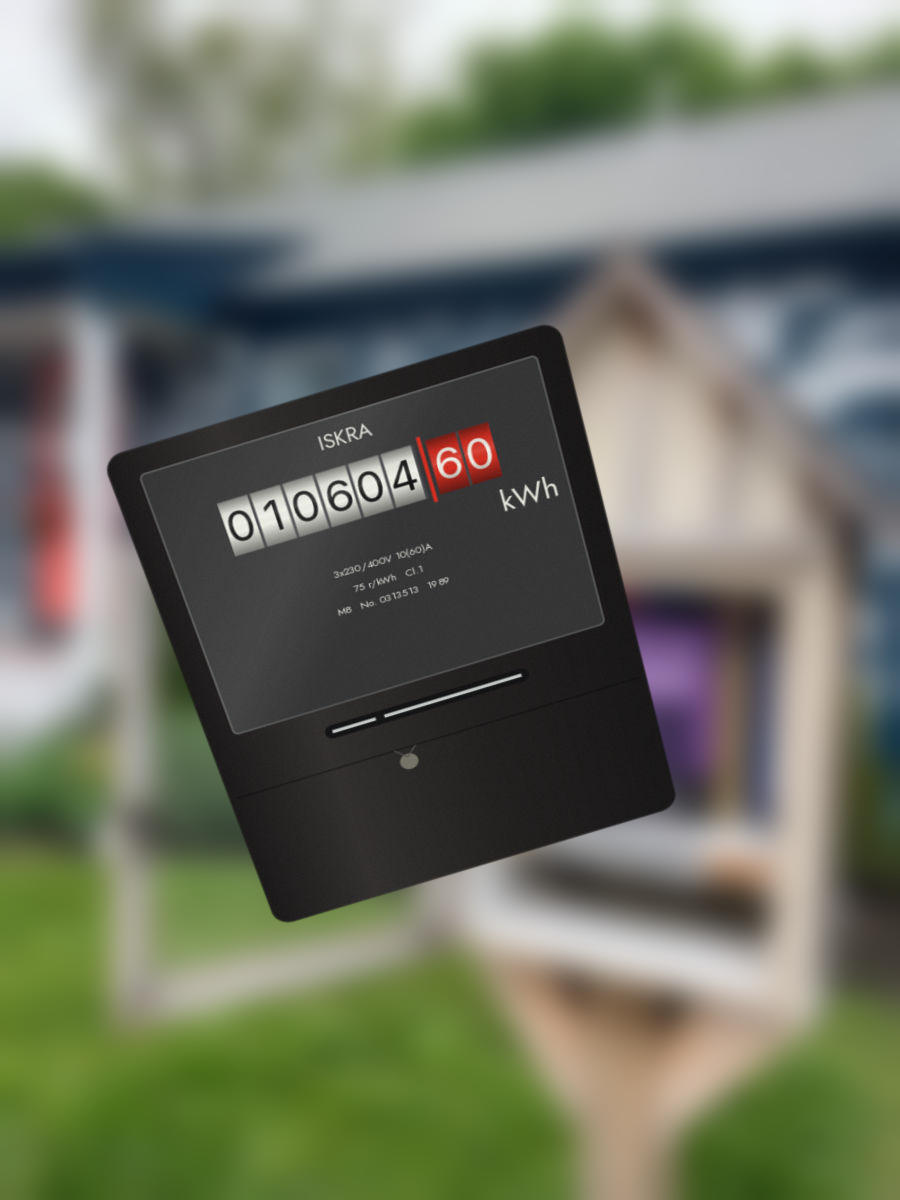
10604.60kWh
